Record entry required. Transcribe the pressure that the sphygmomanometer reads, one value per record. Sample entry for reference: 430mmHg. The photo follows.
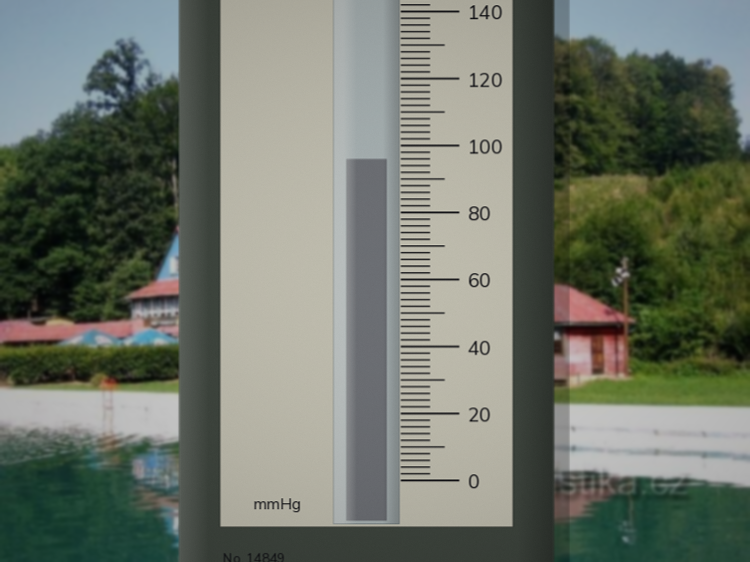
96mmHg
